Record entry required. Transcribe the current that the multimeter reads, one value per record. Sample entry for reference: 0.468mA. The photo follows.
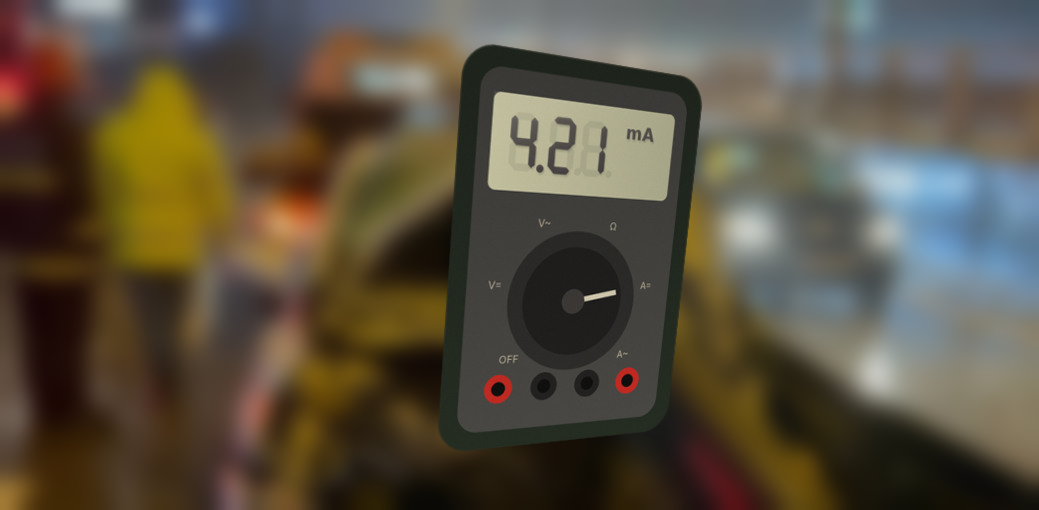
4.21mA
